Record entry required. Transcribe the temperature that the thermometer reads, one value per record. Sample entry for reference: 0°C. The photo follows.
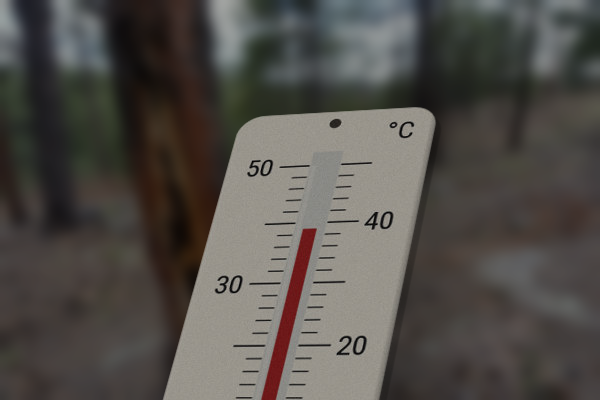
39°C
